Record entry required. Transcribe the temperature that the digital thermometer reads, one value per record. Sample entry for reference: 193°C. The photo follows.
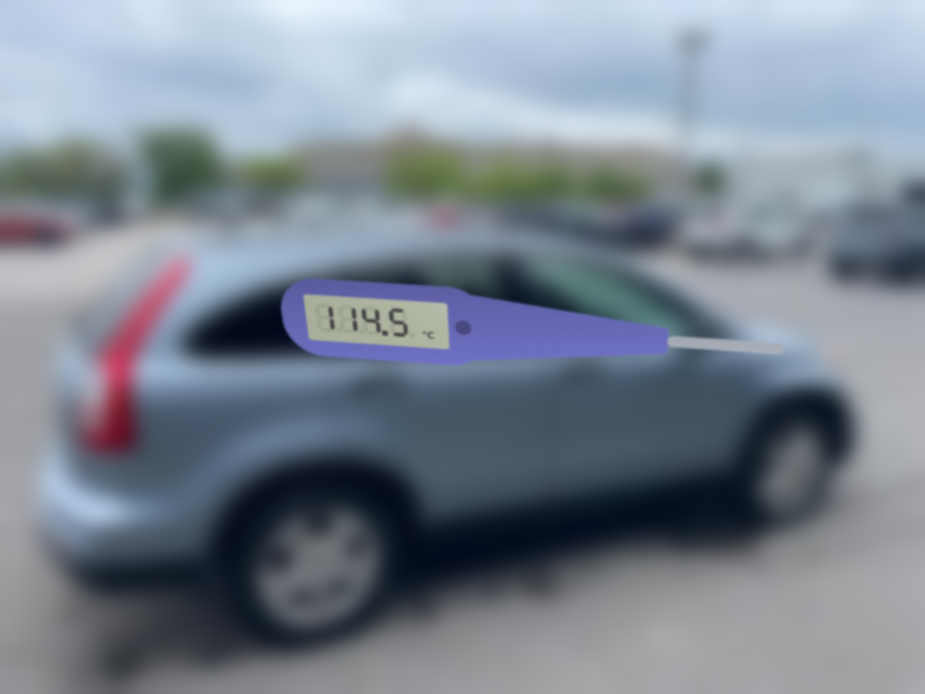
114.5°C
